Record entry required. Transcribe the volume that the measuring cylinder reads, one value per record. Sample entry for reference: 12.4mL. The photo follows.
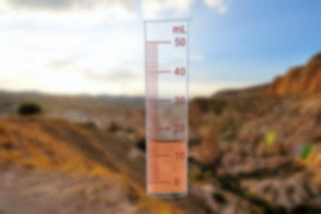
15mL
